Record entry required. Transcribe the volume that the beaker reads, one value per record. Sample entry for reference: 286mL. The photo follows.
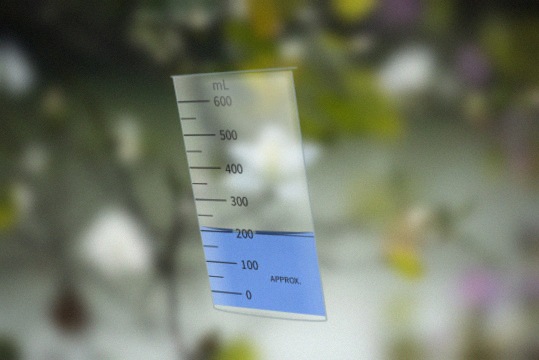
200mL
